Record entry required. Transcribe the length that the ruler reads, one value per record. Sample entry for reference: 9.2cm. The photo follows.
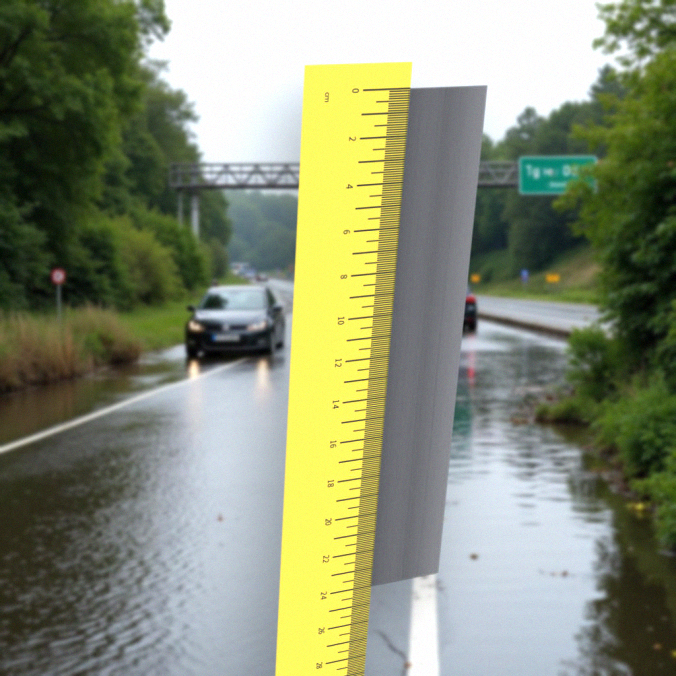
24cm
